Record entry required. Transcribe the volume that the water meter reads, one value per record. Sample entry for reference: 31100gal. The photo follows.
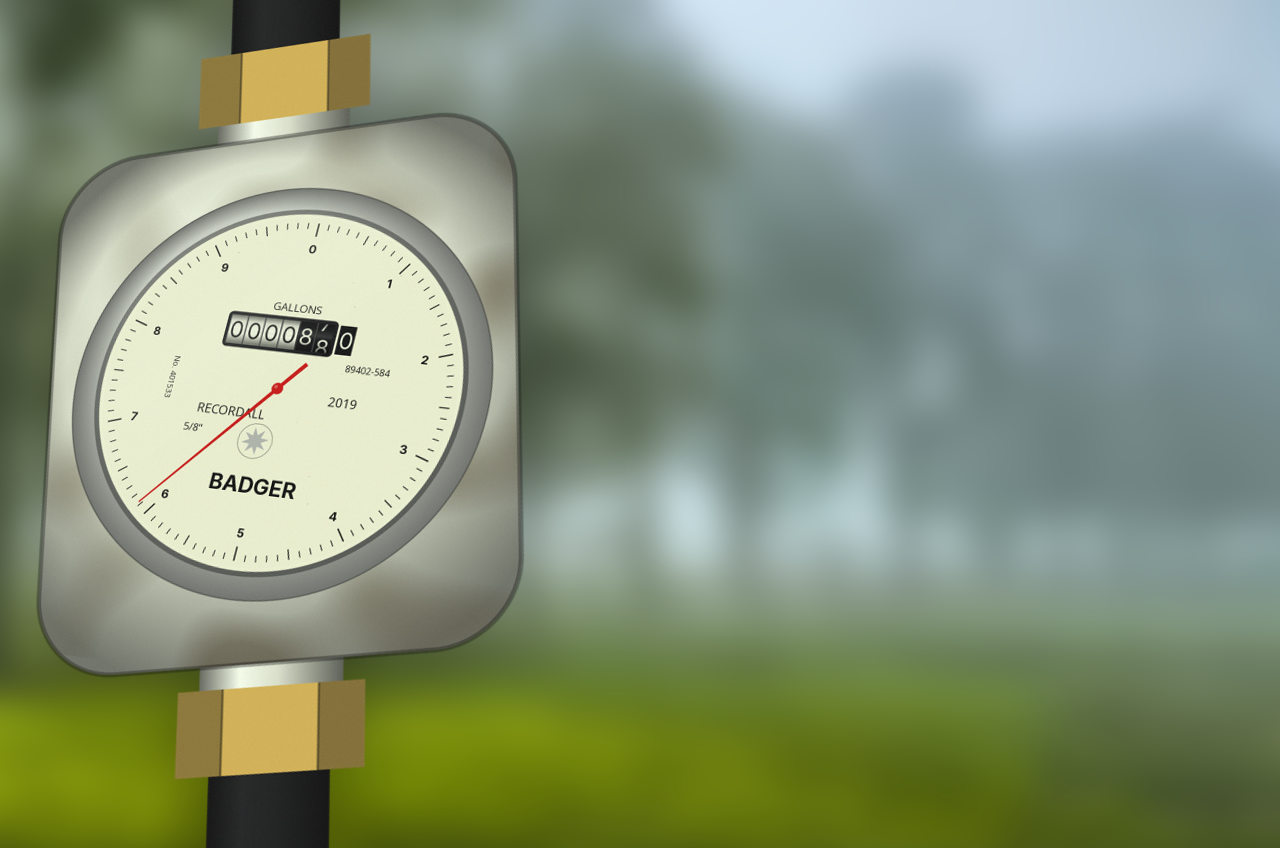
876.1gal
